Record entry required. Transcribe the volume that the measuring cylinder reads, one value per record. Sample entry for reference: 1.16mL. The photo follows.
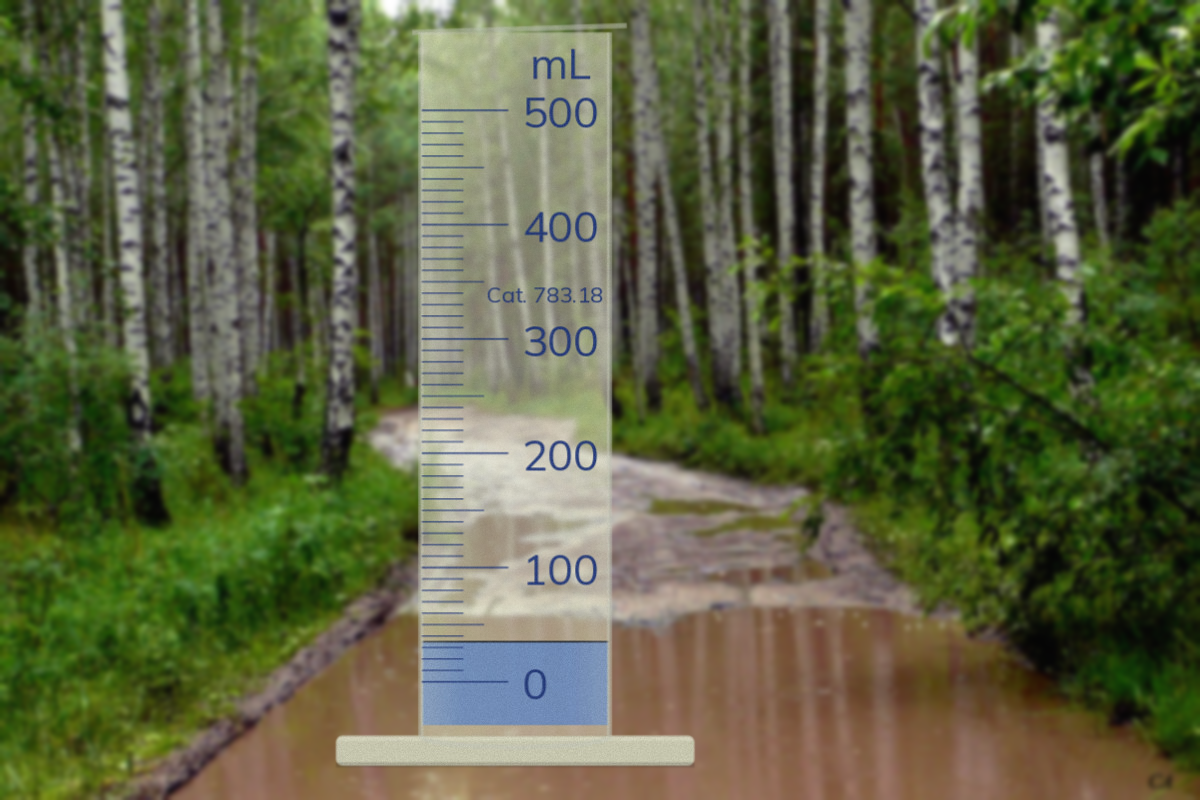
35mL
